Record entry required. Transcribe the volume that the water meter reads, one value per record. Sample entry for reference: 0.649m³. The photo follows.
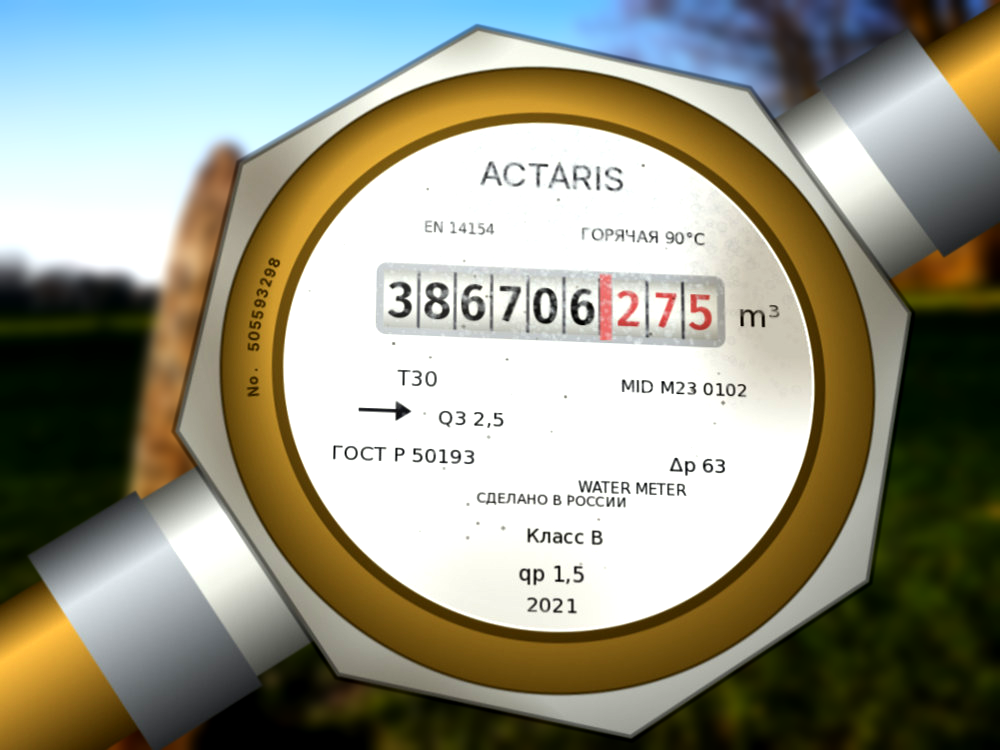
386706.275m³
